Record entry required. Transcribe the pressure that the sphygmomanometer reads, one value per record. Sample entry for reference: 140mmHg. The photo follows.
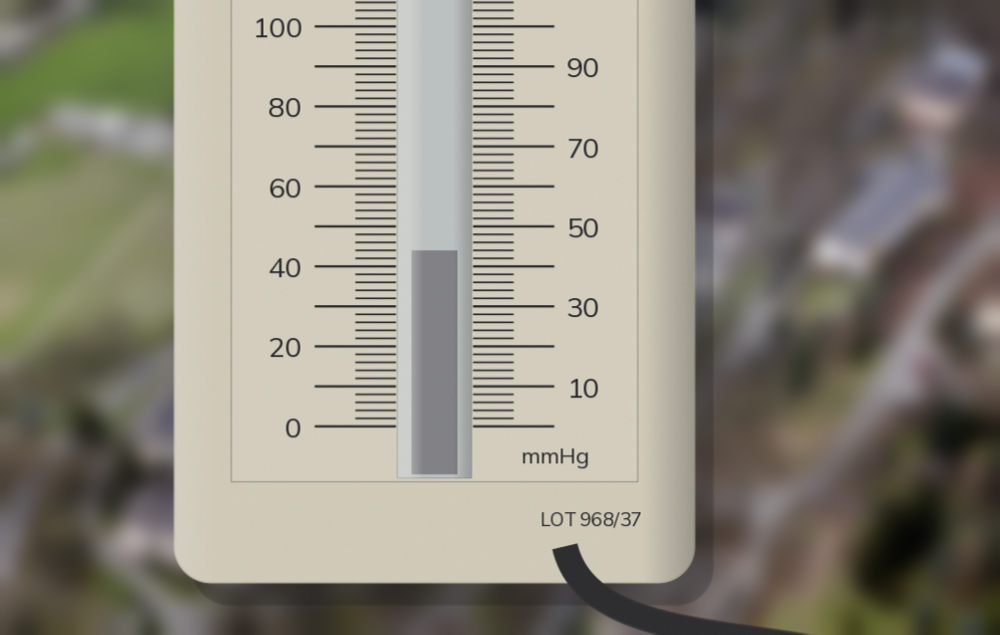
44mmHg
